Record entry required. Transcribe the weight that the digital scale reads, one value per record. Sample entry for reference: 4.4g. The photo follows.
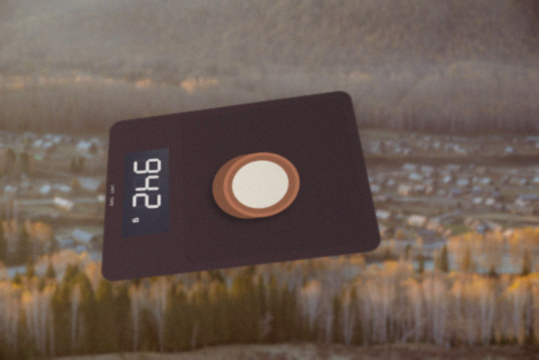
942g
